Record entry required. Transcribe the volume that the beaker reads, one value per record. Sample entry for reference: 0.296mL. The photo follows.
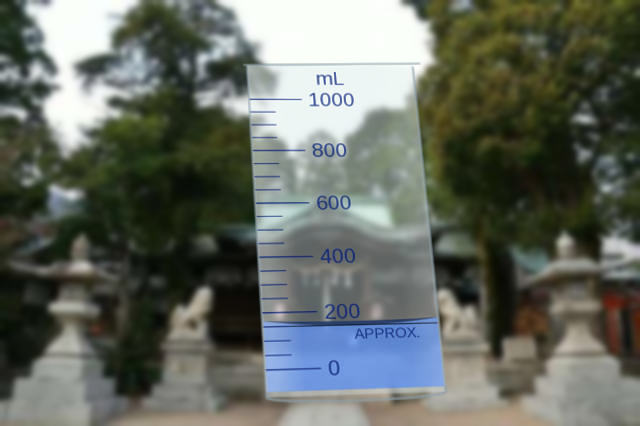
150mL
